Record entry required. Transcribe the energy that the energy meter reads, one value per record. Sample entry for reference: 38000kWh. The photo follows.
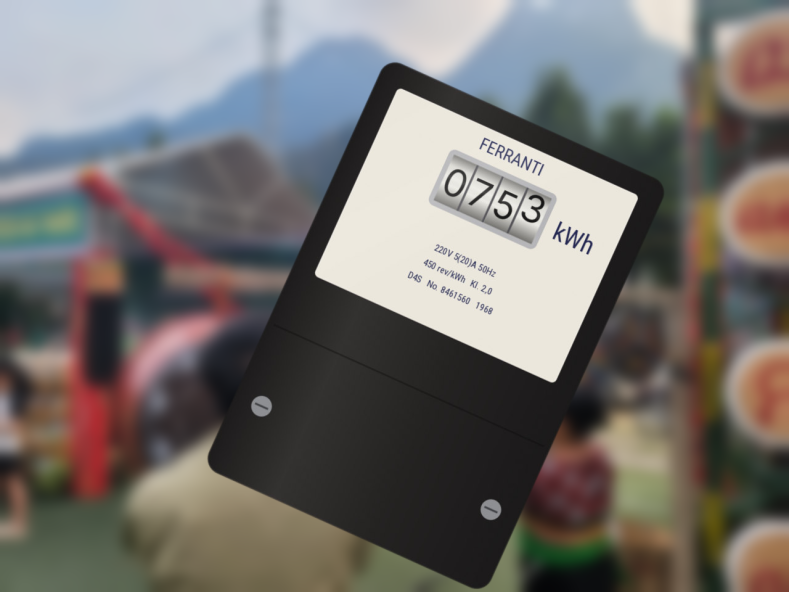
753kWh
